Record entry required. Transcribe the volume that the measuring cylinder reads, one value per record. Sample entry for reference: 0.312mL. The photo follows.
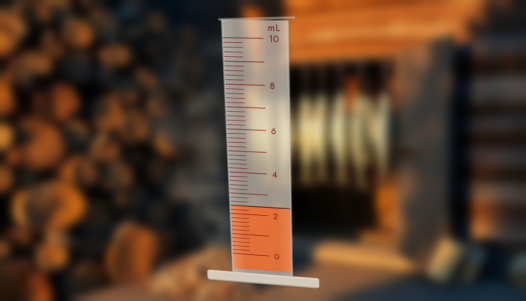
2.4mL
